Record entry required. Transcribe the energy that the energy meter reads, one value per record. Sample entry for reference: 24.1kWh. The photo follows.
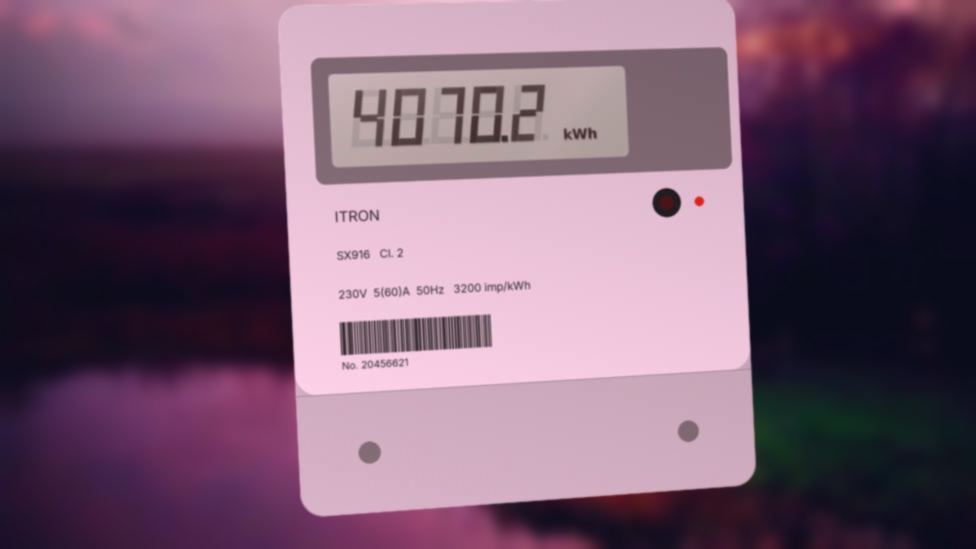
4070.2kWh
